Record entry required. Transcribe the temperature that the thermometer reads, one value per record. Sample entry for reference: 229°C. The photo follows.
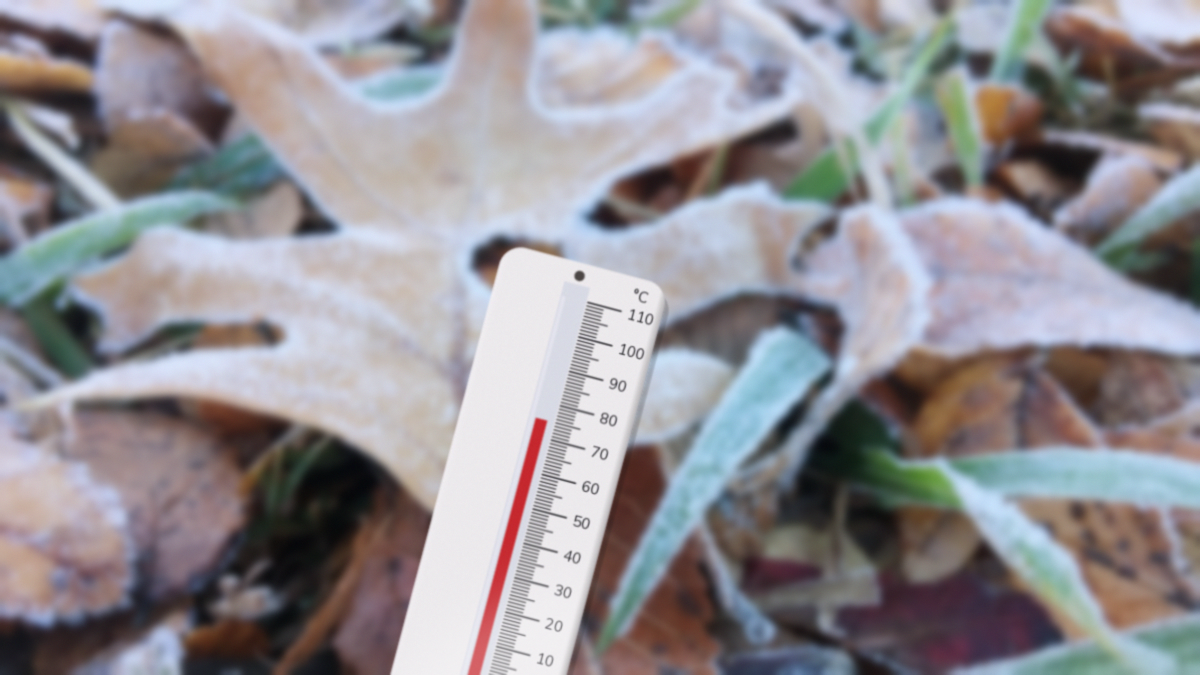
75°C
